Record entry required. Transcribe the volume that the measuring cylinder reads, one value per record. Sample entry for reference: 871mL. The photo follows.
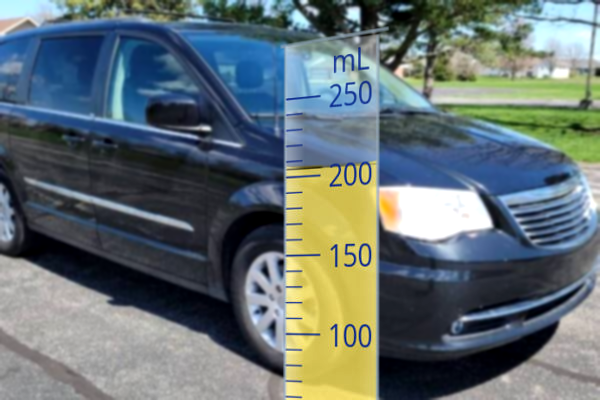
205mL
